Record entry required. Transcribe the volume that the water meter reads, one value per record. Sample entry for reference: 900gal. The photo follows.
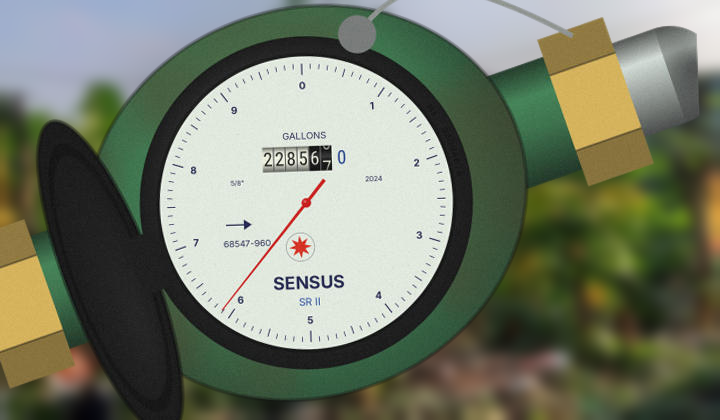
2285666.1gal
